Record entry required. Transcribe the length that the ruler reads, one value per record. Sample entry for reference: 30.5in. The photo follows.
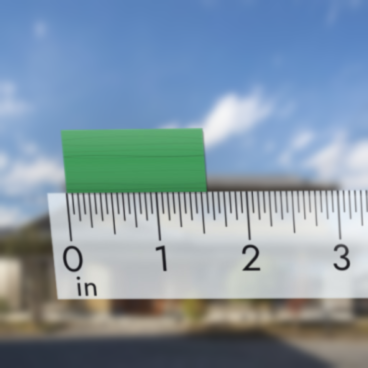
1.5625in
